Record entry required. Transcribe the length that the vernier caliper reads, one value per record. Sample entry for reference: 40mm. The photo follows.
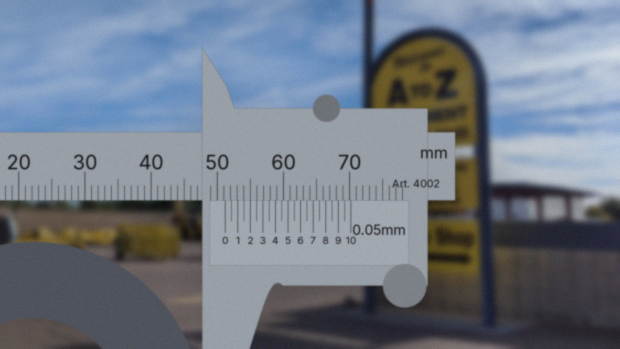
51.2mm
